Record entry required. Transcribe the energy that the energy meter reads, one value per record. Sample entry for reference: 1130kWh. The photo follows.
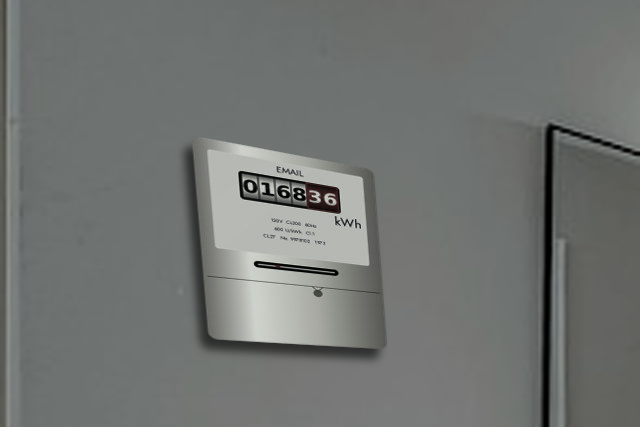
168.36kWh
